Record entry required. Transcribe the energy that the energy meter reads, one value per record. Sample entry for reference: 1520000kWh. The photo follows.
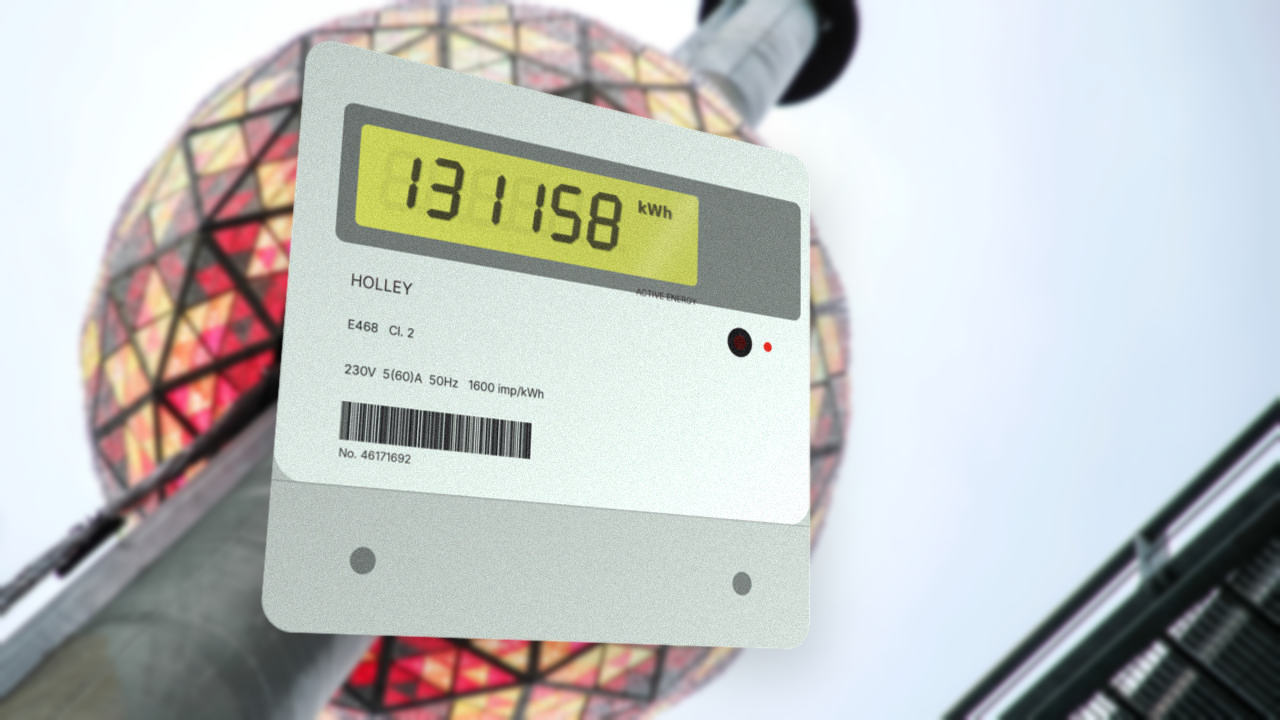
131158kWh
